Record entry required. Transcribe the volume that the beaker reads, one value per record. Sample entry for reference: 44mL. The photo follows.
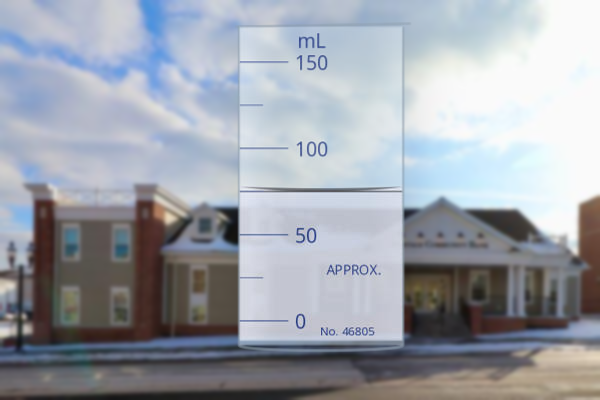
75mL
